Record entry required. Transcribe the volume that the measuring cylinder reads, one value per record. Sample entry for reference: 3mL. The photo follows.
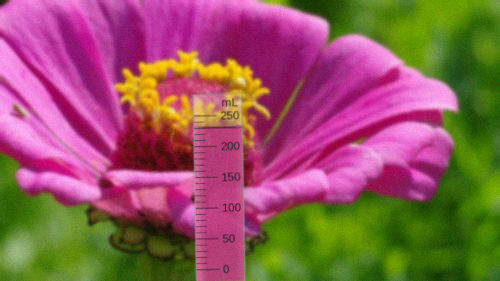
230mL
